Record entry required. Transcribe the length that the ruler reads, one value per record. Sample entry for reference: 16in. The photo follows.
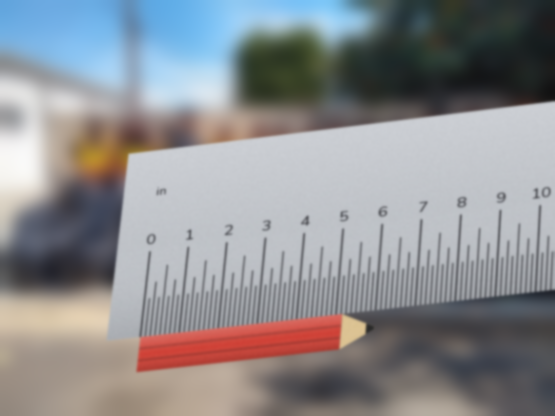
6in
